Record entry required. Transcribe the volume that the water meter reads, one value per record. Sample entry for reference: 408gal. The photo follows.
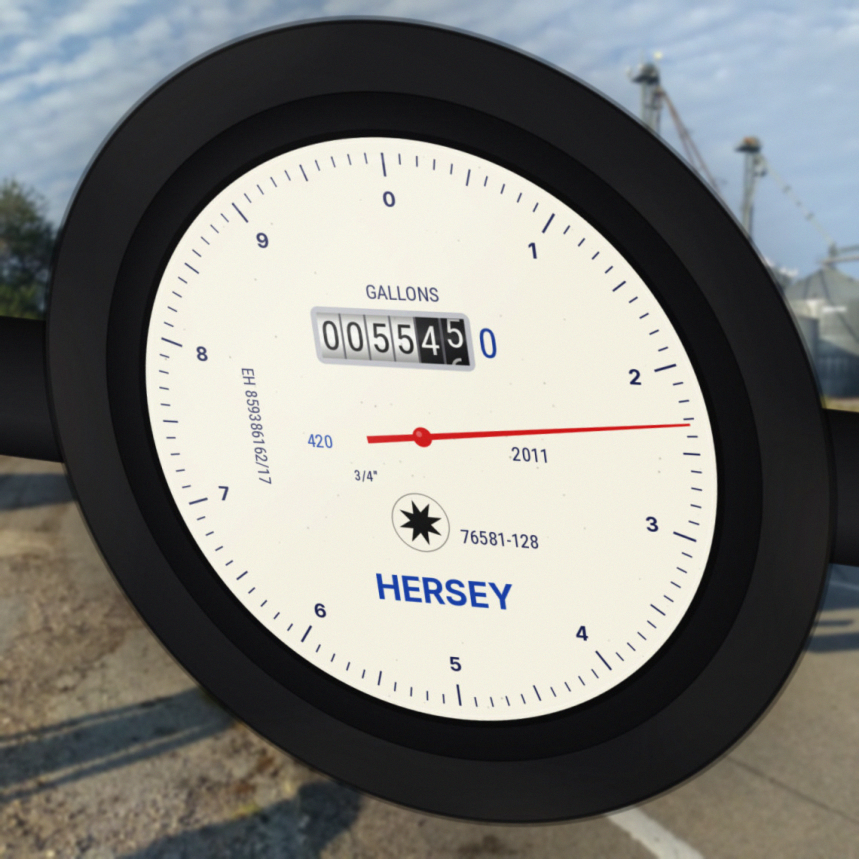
55452.3gal
